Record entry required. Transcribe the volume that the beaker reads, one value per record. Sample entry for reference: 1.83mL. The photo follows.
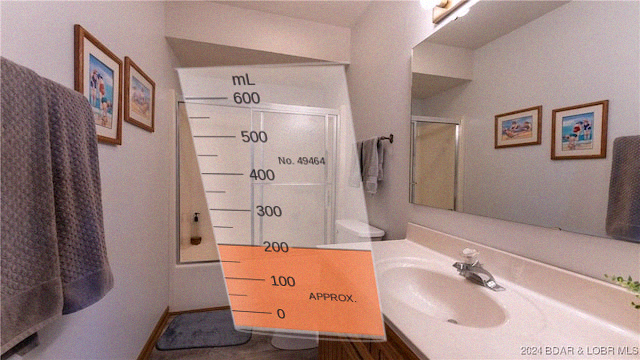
200mL
